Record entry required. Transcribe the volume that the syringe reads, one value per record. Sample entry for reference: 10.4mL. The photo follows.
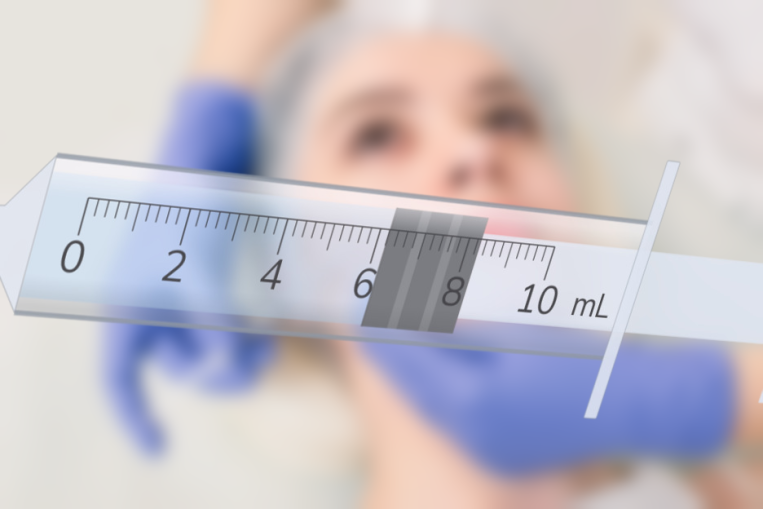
6.2mL
